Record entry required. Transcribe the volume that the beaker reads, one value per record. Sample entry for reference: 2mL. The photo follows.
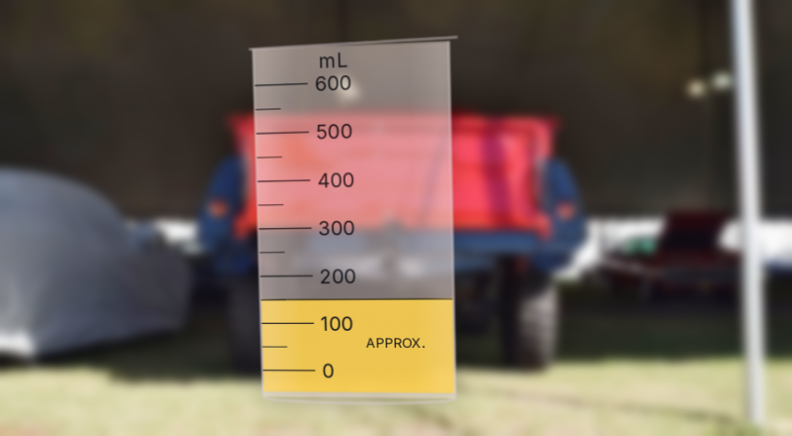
150mL
